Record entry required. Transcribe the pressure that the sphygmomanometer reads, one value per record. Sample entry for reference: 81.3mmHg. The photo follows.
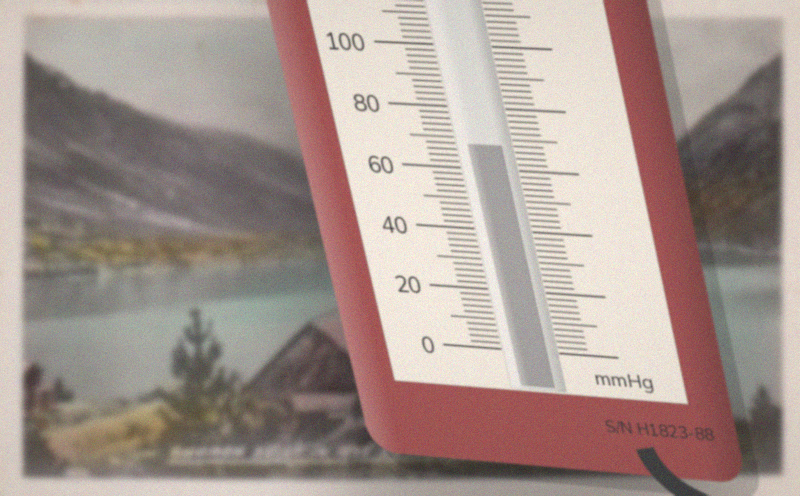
68mmHg
